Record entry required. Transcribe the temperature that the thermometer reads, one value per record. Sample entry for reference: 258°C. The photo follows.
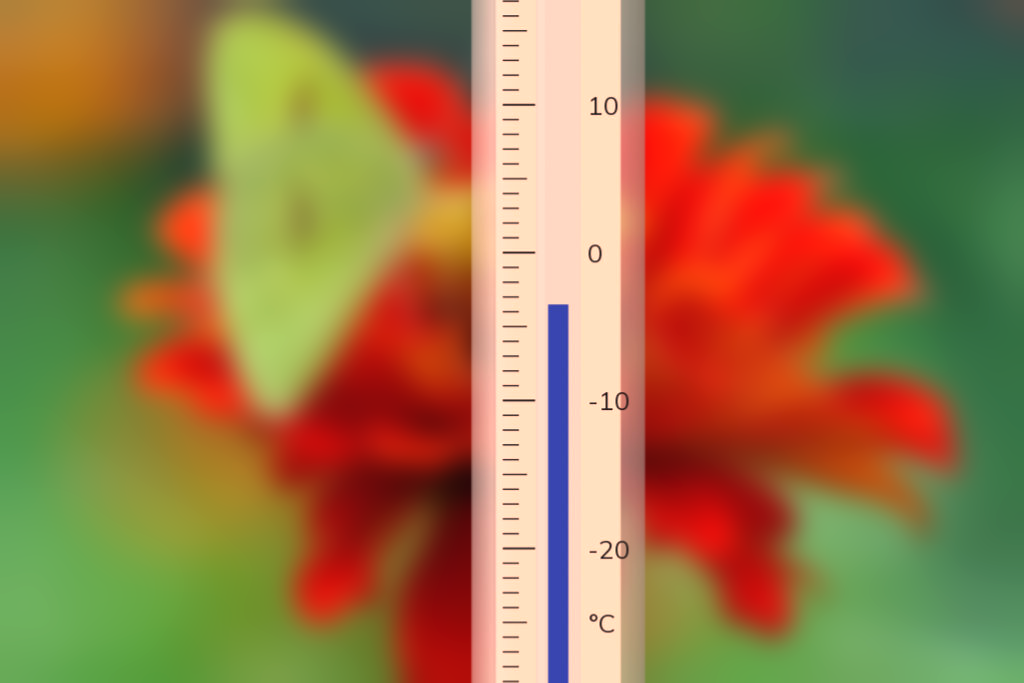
-3.5°C
